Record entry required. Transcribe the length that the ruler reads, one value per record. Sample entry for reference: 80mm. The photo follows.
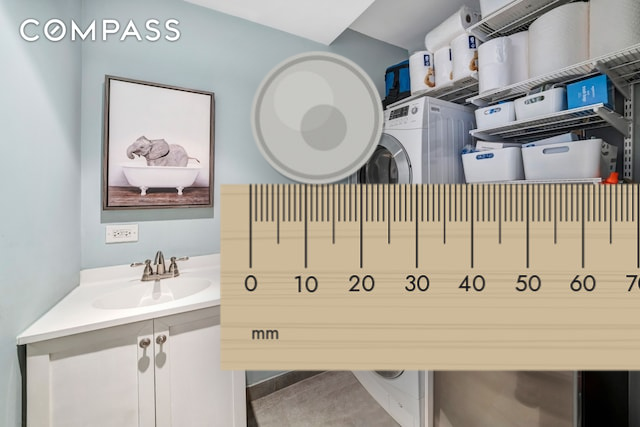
24mm
